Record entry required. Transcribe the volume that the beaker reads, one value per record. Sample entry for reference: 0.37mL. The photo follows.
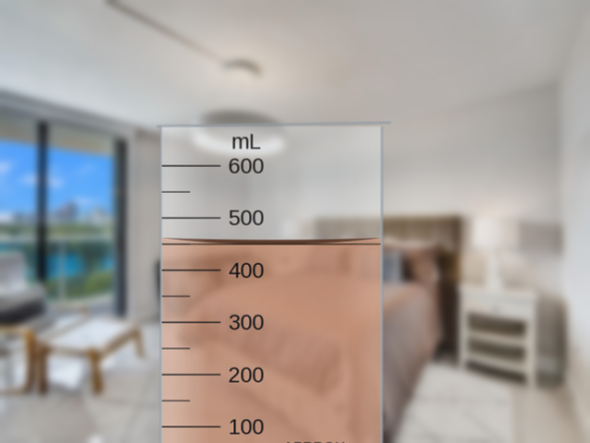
450mL
